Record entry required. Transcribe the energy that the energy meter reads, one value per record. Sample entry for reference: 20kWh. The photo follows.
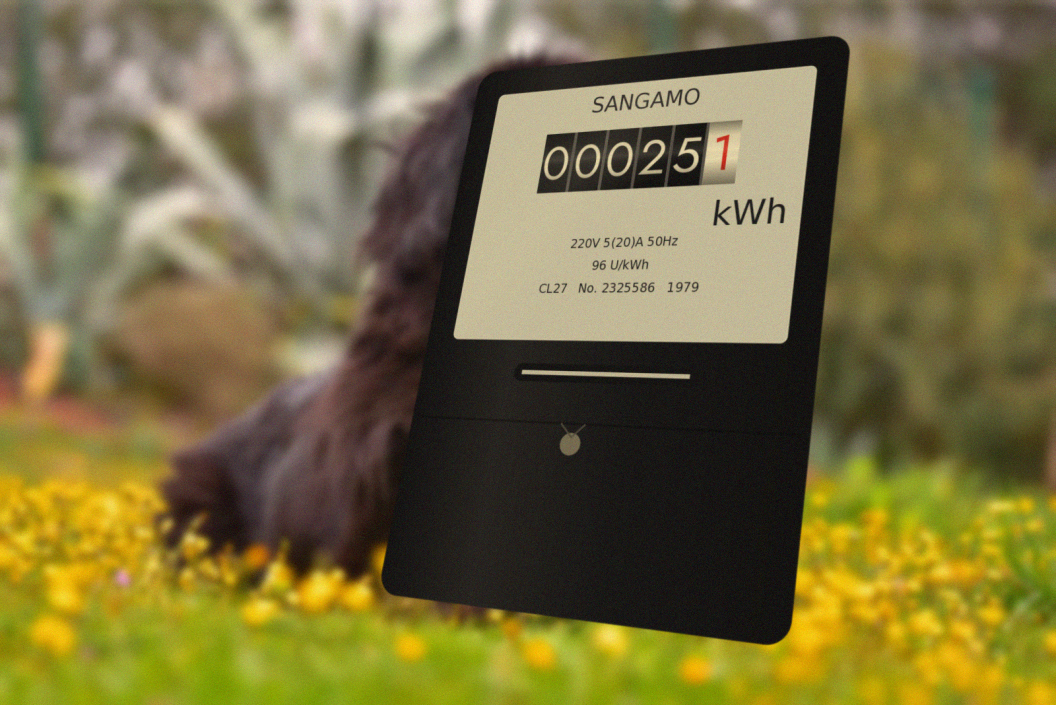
25.1kWh
